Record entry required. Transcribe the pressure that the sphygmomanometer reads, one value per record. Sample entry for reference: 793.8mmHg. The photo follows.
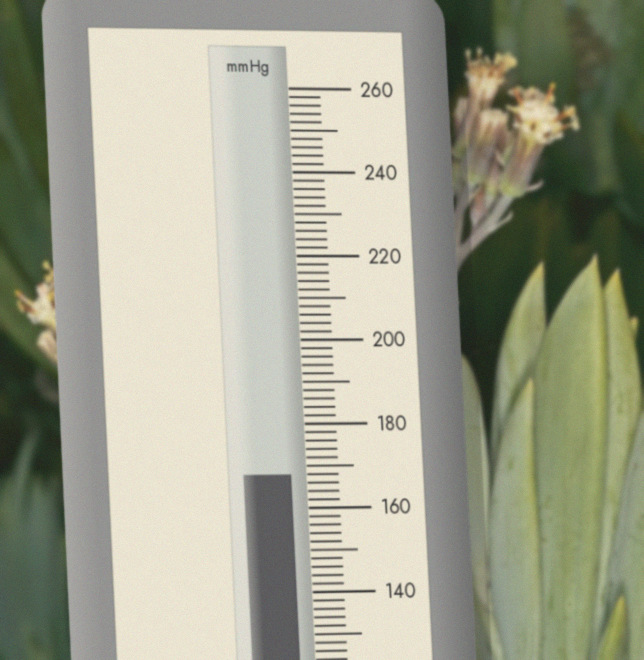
168mmHg
